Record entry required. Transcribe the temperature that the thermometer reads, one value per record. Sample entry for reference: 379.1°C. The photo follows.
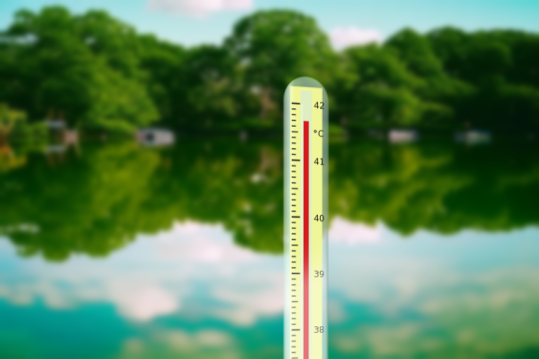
41.7°C
